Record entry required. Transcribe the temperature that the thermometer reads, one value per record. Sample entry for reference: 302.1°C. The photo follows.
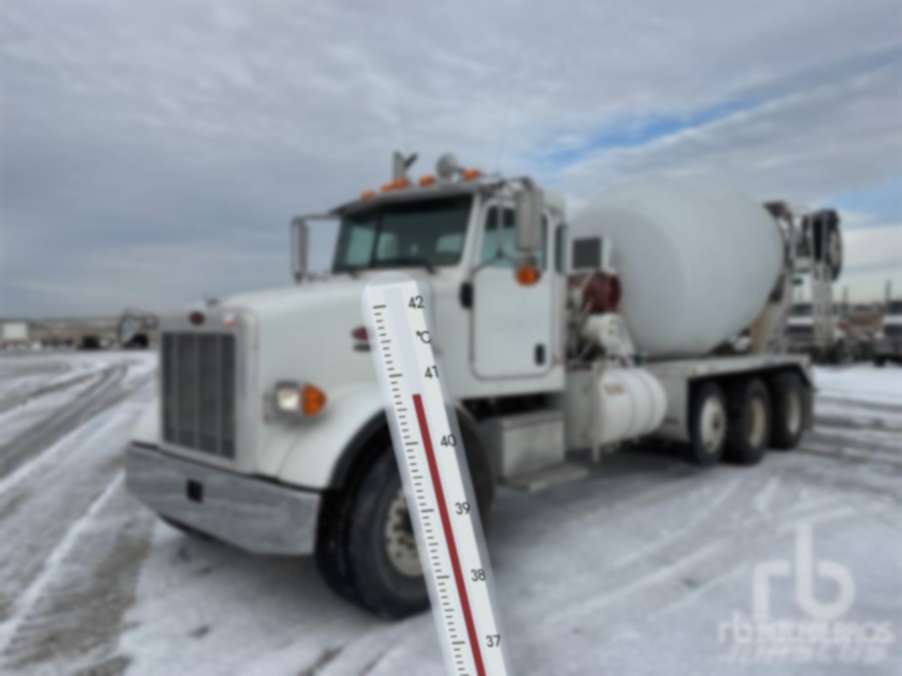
40.7°C
